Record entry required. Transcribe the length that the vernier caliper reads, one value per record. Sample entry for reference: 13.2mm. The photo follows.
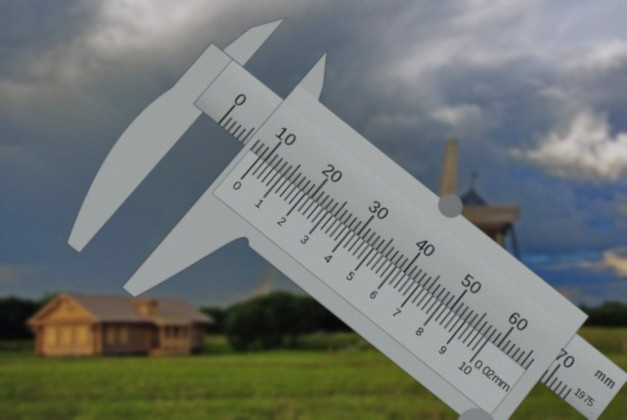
9.0mm
